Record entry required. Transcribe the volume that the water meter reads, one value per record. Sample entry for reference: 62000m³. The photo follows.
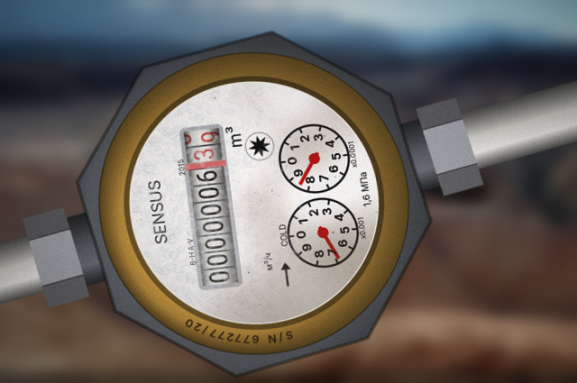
6.3868m³
